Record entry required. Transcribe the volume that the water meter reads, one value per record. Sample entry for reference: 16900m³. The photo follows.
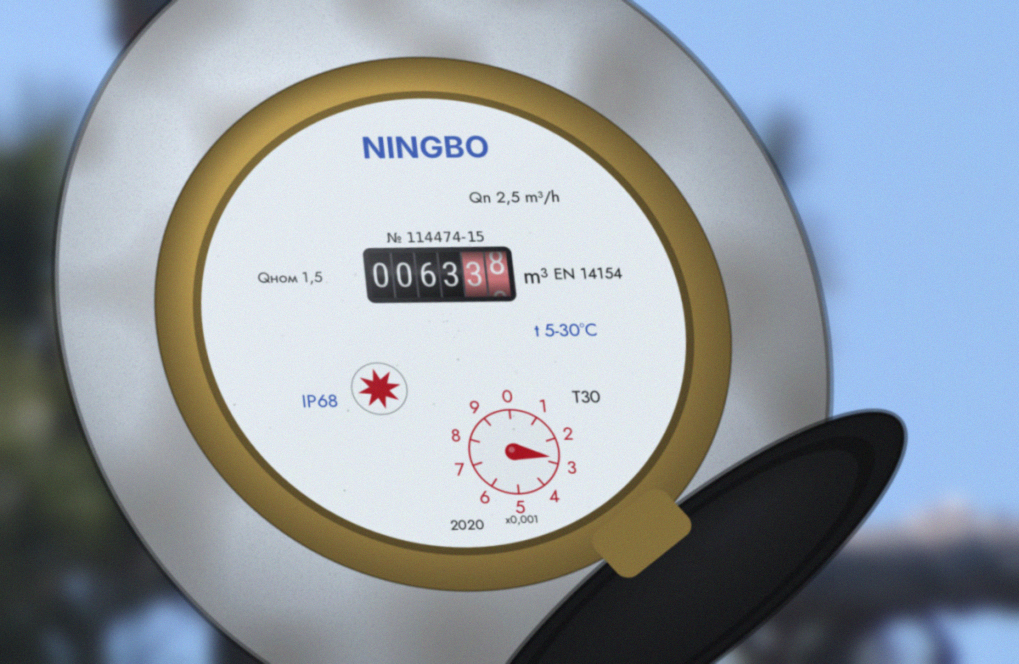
63.382m³
